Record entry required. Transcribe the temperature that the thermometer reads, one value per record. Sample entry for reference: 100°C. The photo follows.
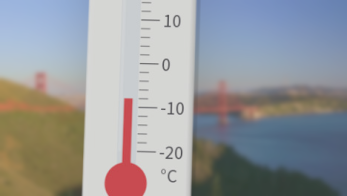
-8°C
